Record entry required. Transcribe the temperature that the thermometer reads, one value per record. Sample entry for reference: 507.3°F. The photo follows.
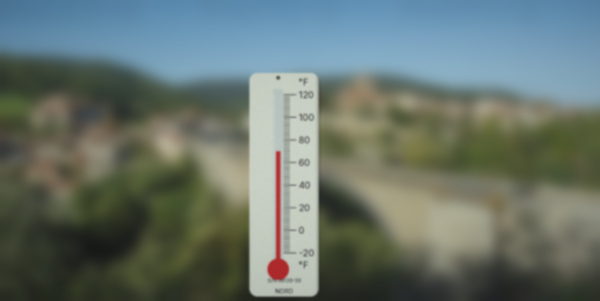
70°F
